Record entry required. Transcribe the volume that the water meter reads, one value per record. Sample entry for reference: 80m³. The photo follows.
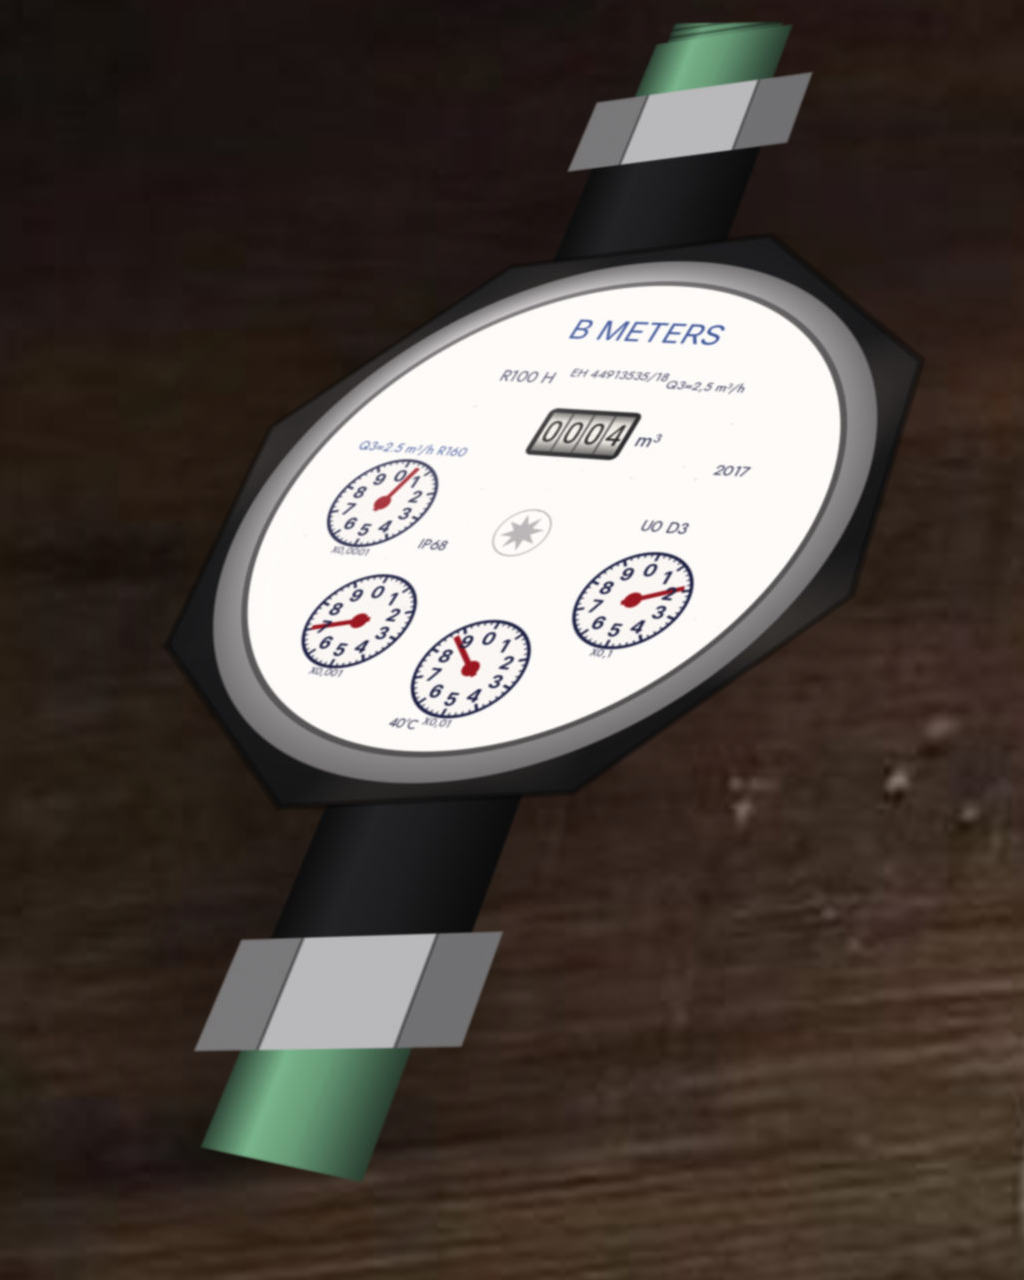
4.1870m³
